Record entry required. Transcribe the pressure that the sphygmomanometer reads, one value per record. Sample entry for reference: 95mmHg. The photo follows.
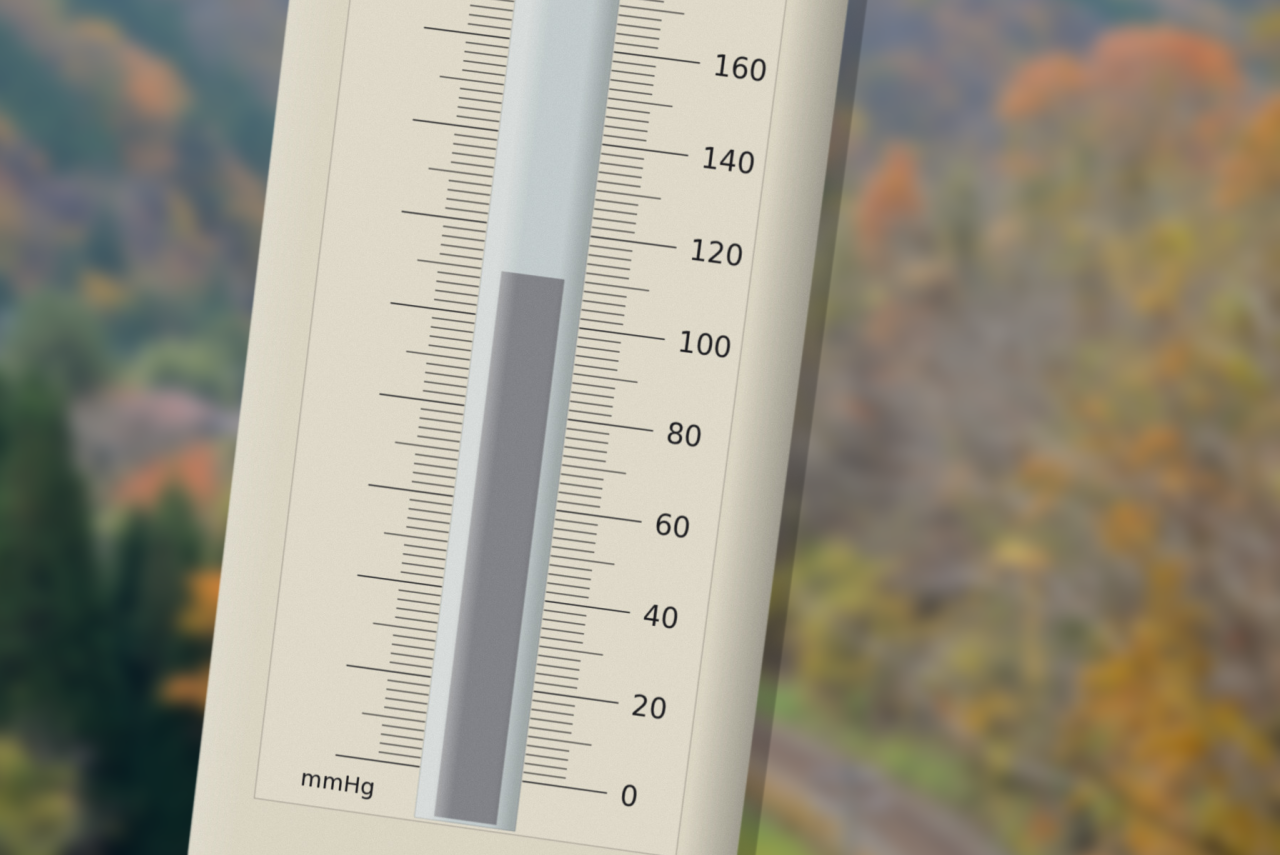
110mmHg
